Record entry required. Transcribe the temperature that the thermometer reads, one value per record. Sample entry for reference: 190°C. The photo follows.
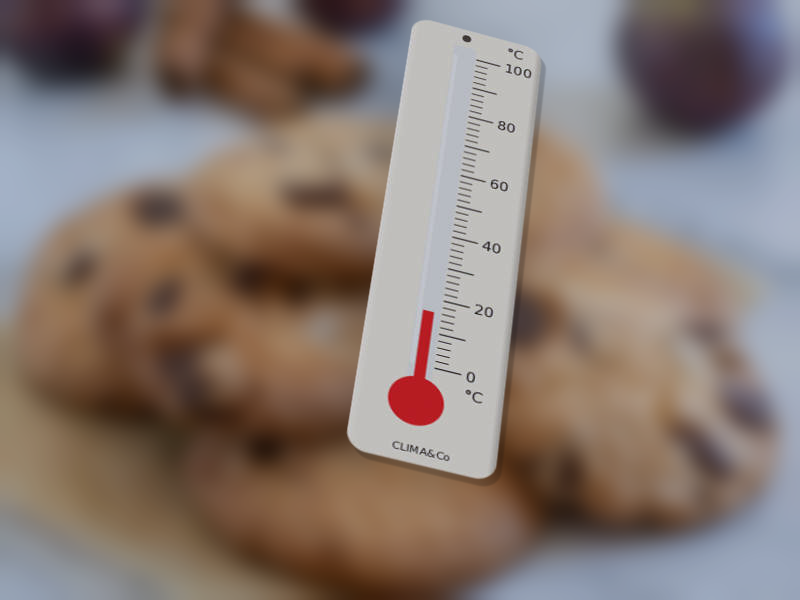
16°C
